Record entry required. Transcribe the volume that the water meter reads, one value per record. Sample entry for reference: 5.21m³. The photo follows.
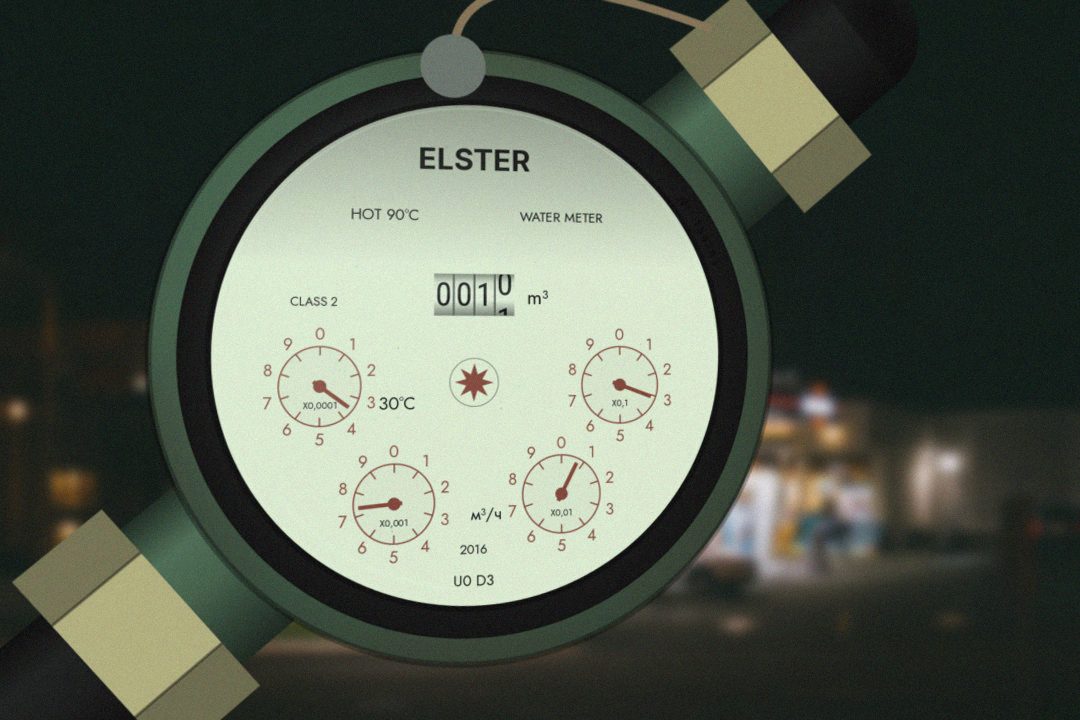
10.3073m³
